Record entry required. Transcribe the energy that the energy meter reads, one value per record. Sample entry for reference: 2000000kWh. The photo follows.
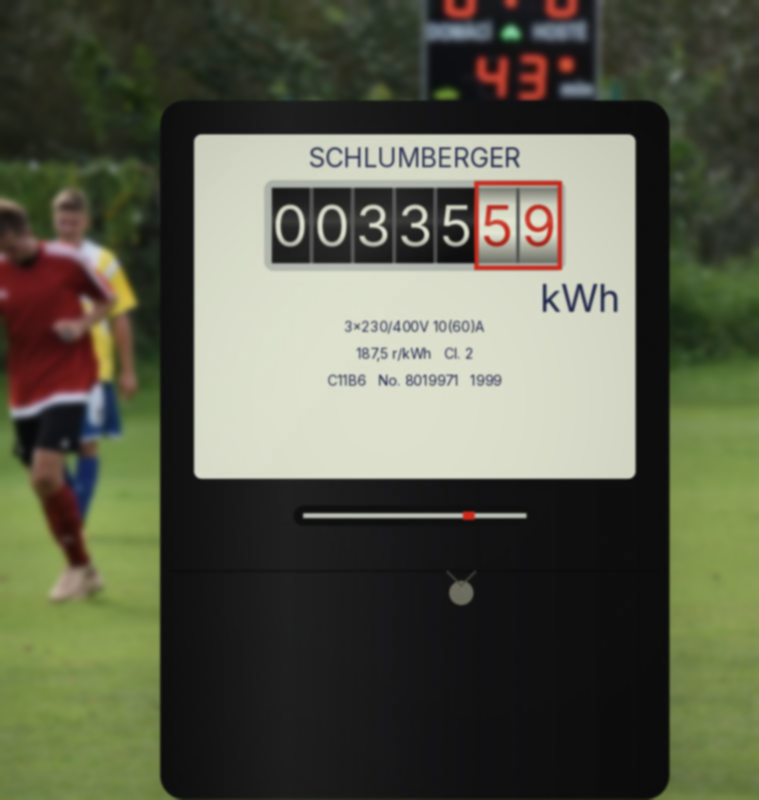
335.59kWh
